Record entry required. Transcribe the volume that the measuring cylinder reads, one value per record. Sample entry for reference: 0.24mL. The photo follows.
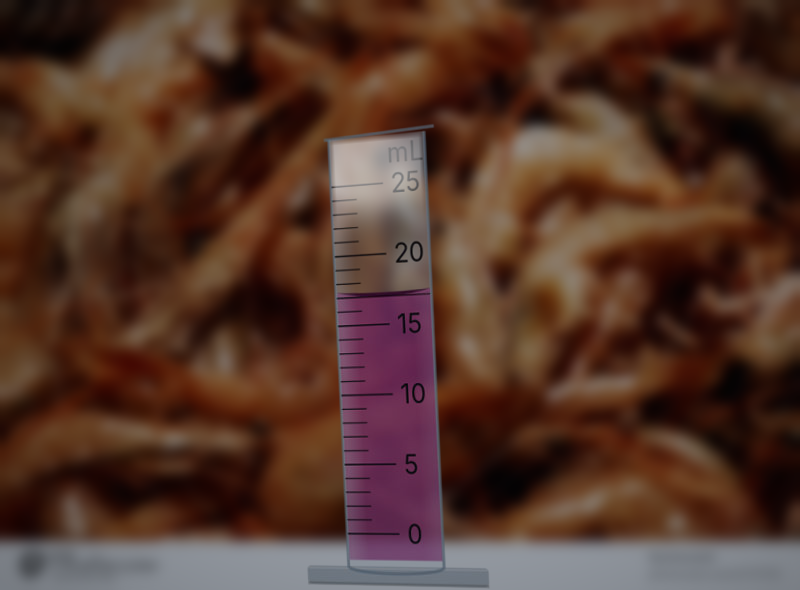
17mL
